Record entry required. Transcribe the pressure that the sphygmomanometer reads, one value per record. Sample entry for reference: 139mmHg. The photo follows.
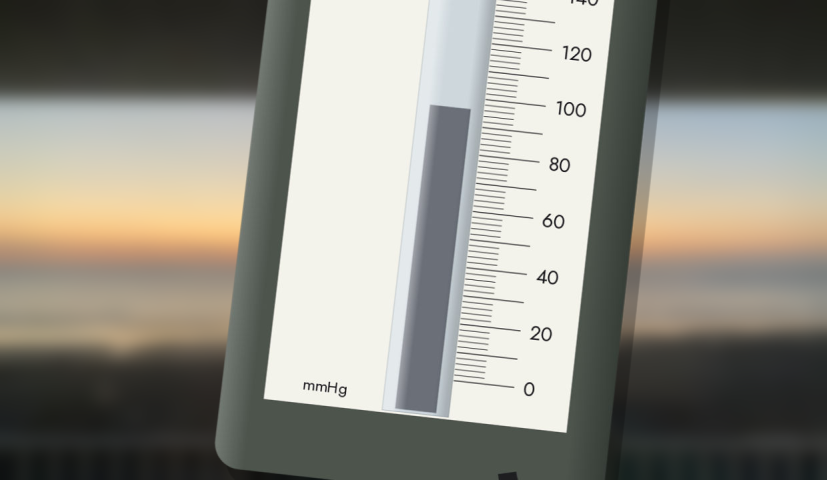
96mmHg
